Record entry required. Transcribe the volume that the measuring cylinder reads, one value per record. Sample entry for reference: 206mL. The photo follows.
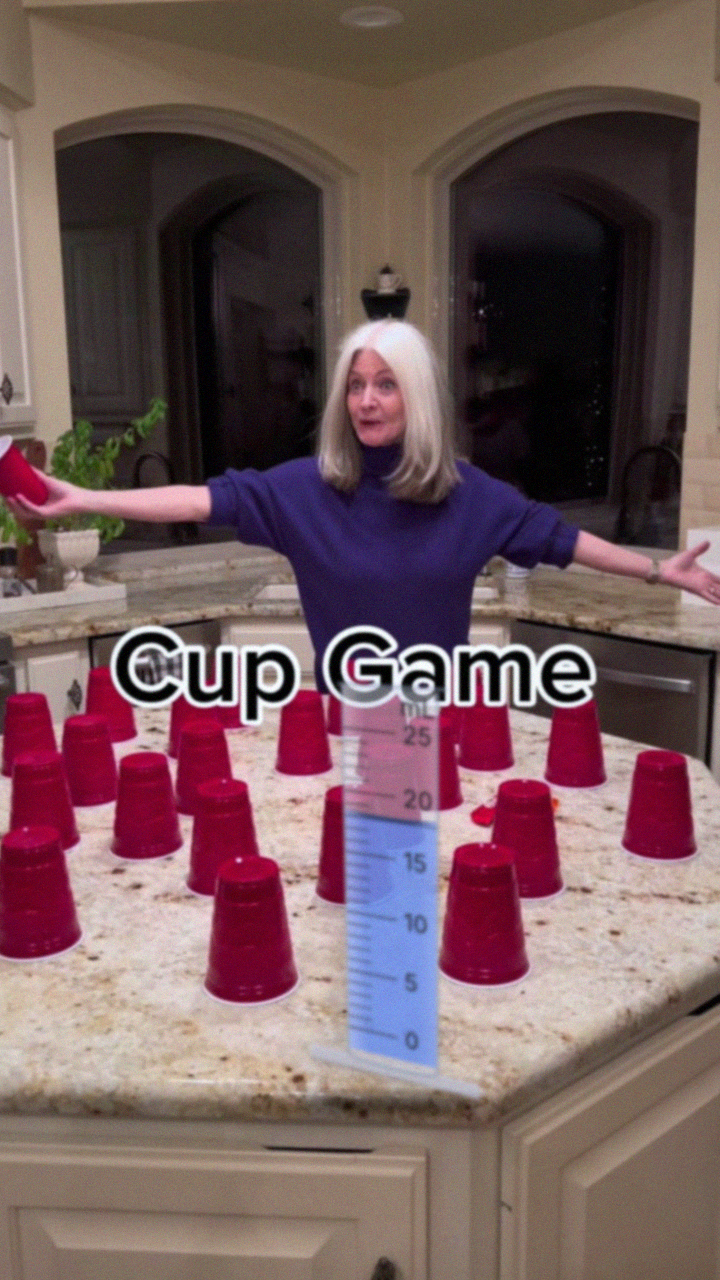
18mL
